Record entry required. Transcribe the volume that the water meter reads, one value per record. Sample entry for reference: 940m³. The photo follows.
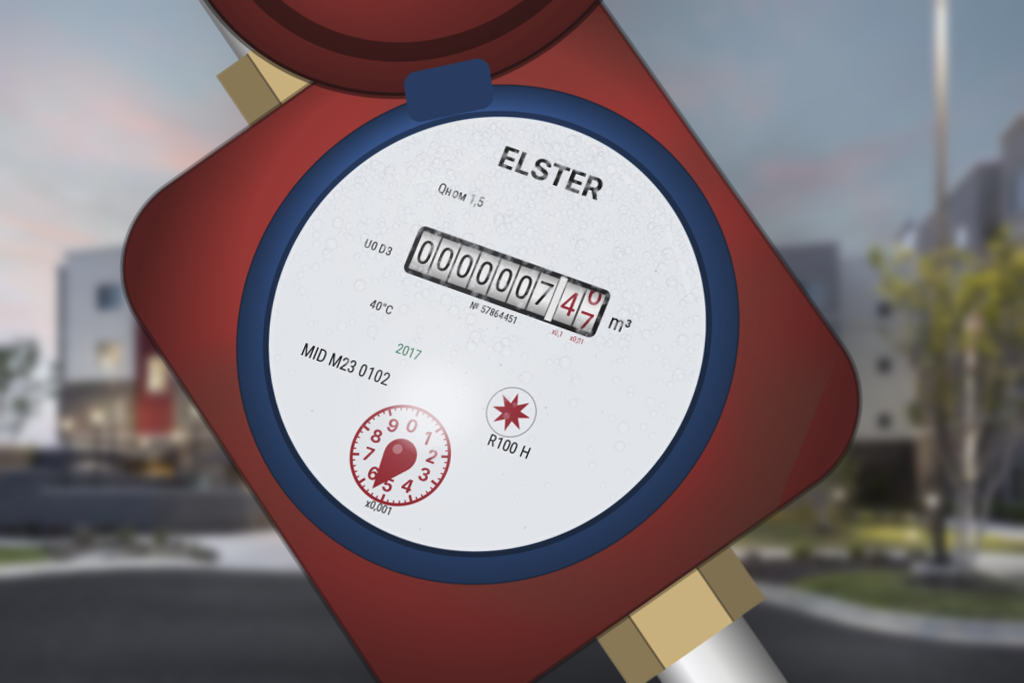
7.465m³
